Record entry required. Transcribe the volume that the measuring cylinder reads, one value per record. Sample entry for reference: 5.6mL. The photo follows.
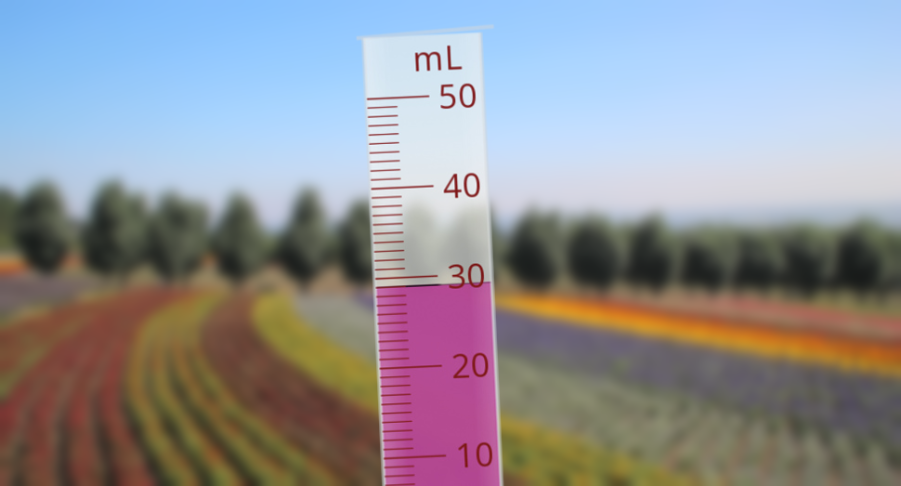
29mL
